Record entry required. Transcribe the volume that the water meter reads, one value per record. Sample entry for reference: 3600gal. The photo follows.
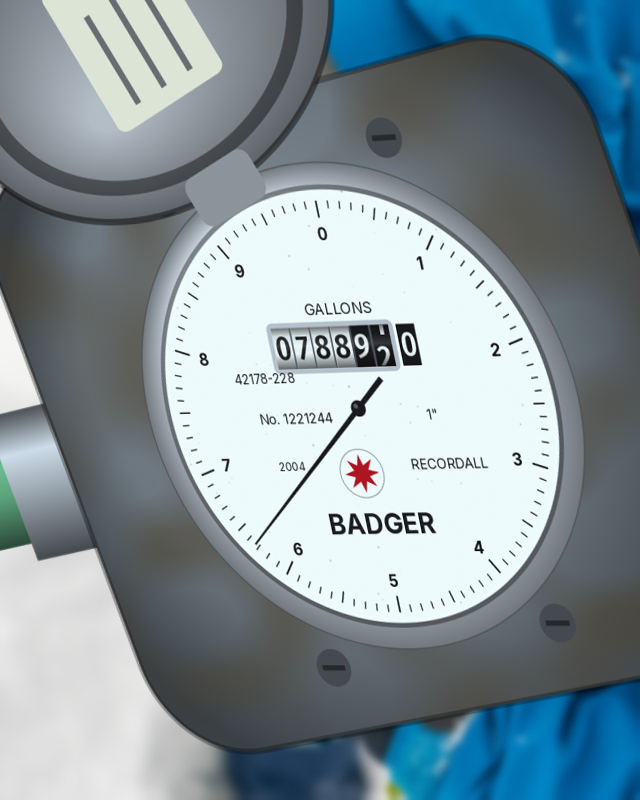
788916.3gal
